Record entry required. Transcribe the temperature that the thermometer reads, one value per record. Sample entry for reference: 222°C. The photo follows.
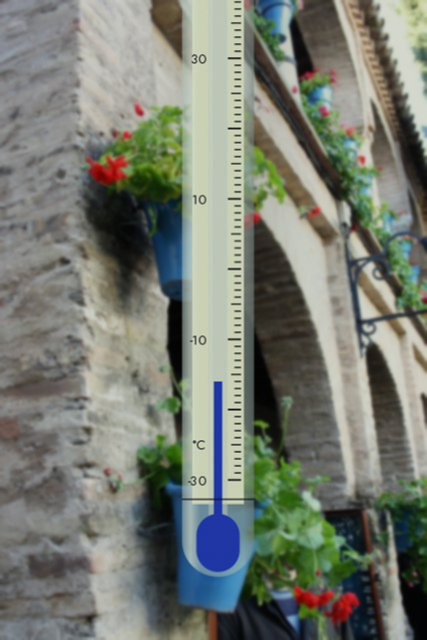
-16°C
